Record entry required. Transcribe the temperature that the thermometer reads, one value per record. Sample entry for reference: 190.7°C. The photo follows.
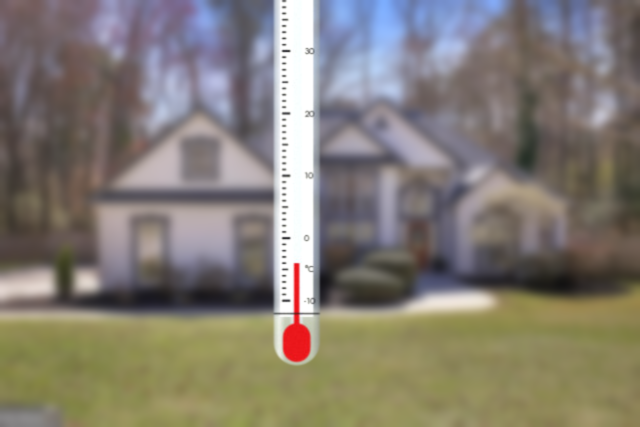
-4°C
